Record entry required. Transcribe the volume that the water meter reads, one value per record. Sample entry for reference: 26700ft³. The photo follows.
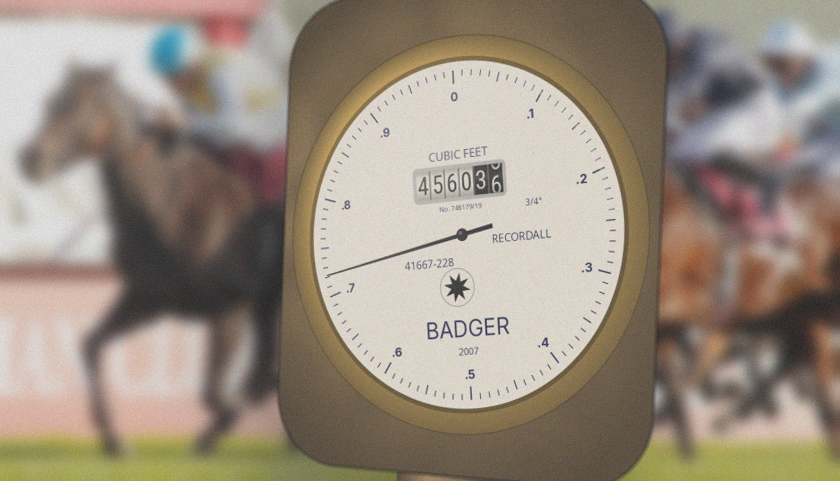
456035.72ft³
